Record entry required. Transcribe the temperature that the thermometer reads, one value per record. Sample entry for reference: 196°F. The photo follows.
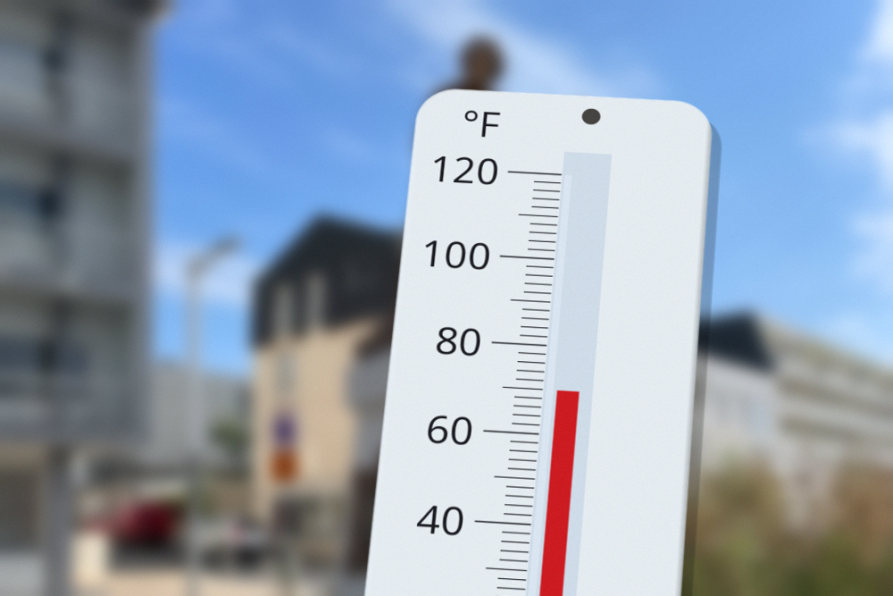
70°F
